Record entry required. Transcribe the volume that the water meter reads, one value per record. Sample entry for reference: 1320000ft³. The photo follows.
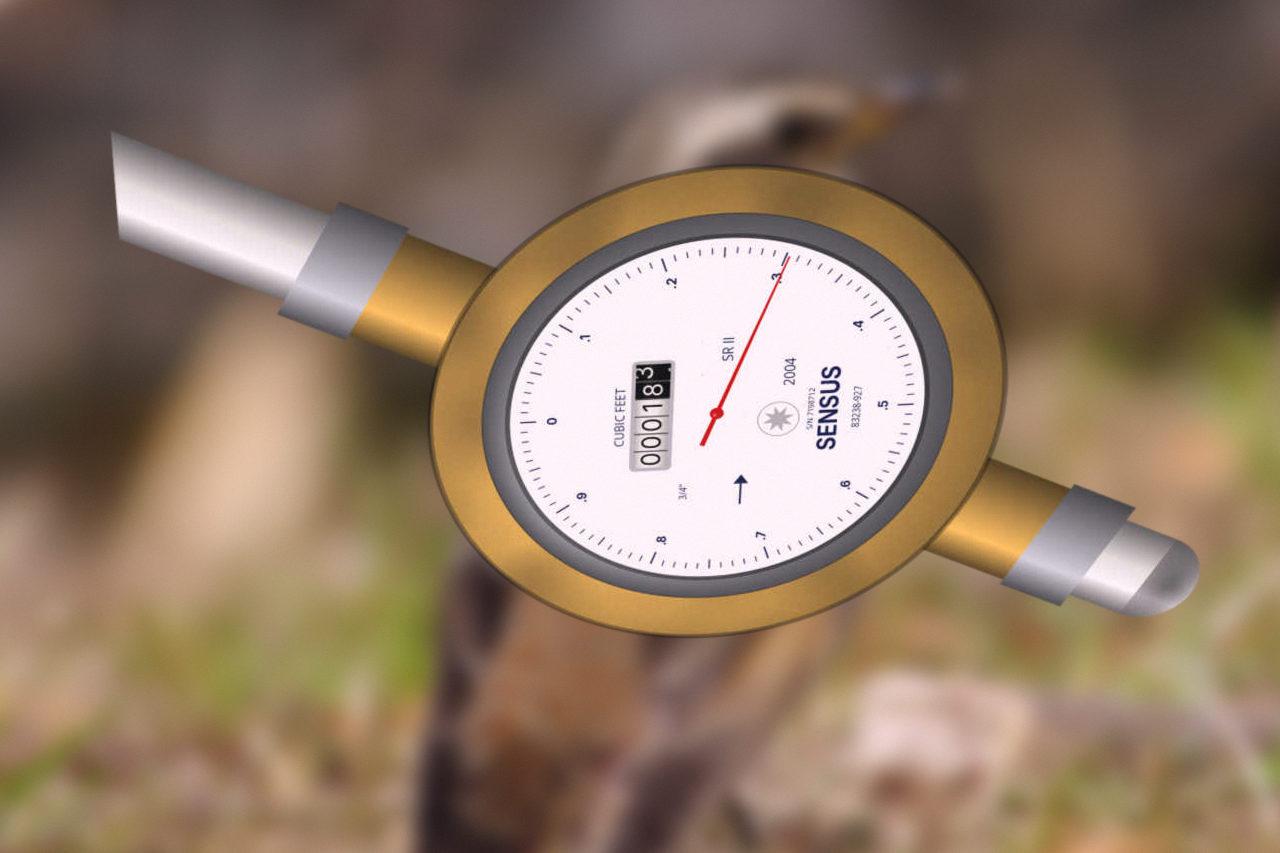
183.30ft³
